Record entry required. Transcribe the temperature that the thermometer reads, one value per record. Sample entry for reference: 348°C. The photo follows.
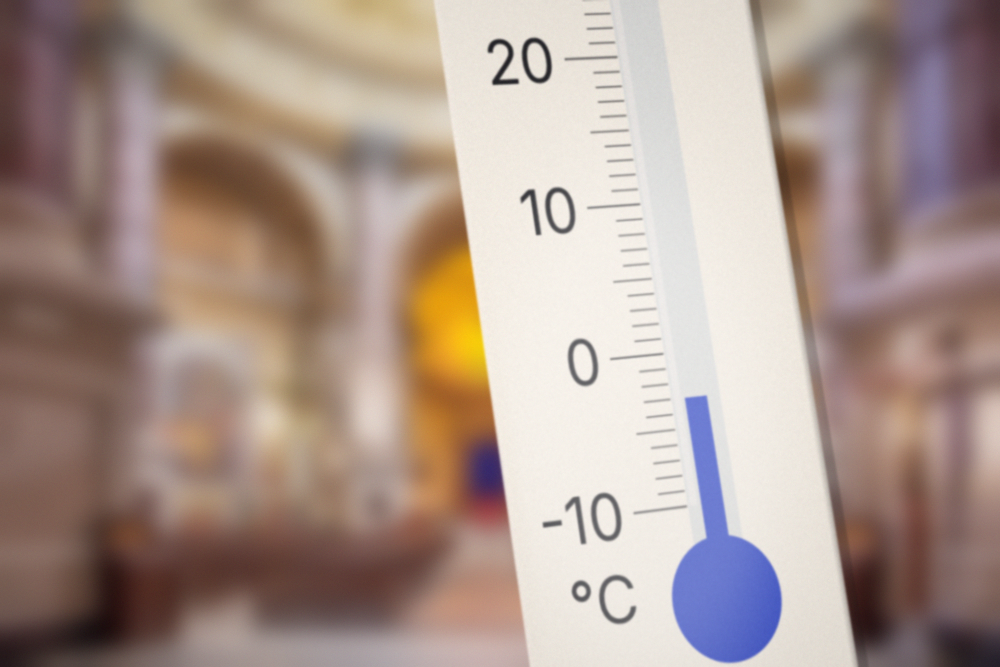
-3°C
